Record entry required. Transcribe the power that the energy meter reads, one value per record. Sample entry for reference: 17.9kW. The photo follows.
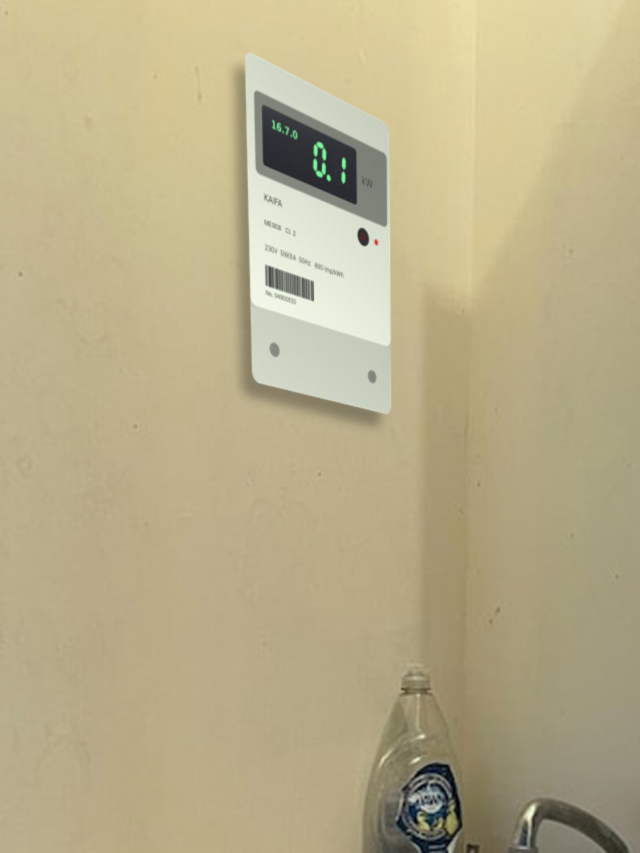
0.1kW
